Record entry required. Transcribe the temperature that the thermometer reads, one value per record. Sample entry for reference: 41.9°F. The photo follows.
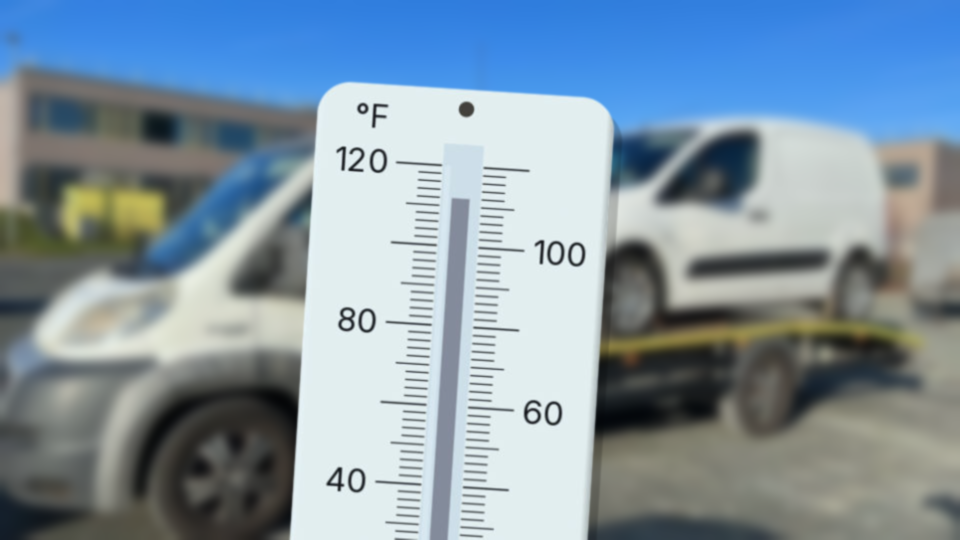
112°F
